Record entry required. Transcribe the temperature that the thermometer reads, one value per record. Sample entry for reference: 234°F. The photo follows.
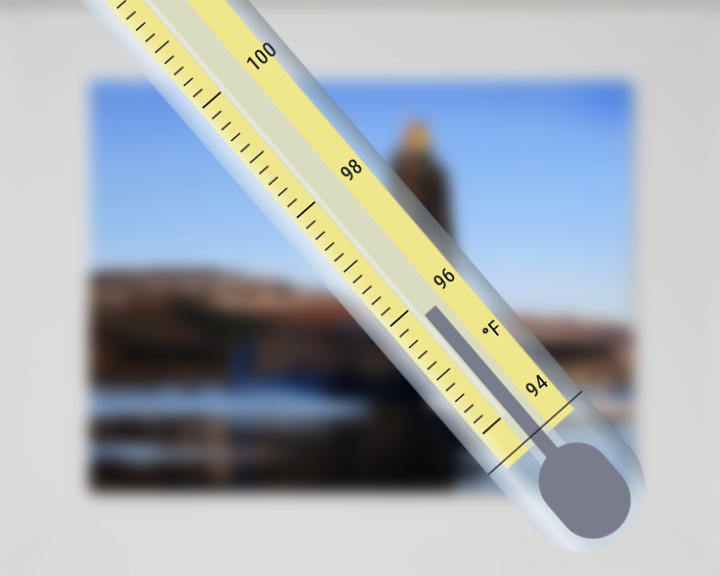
95.8°F
